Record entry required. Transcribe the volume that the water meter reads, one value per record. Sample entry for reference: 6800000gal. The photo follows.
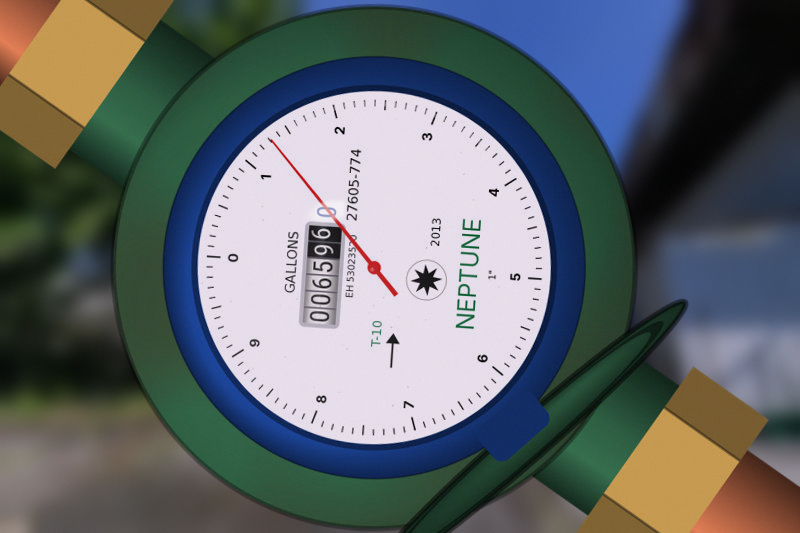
65961.3gal
